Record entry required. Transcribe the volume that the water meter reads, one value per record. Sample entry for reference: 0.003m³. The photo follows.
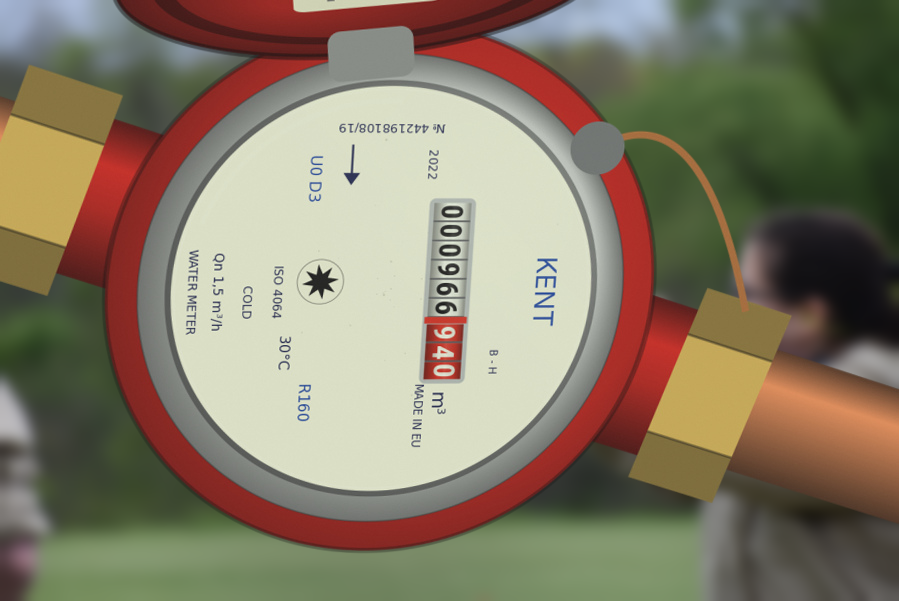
966.940m³
